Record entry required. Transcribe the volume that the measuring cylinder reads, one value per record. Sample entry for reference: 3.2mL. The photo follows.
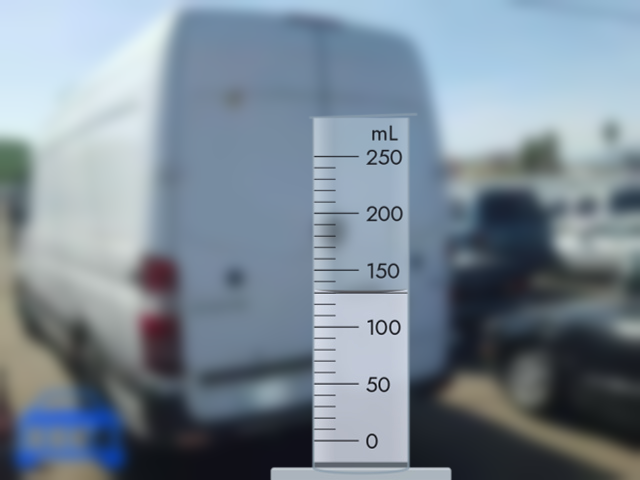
130mL
